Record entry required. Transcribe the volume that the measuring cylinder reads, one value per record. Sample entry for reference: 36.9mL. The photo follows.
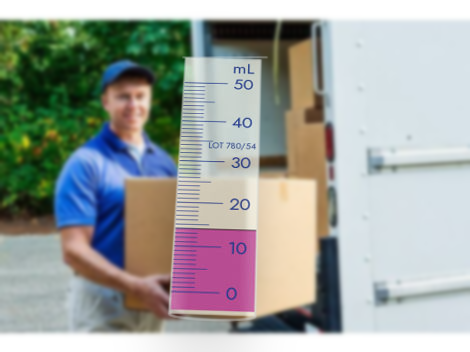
14mL
